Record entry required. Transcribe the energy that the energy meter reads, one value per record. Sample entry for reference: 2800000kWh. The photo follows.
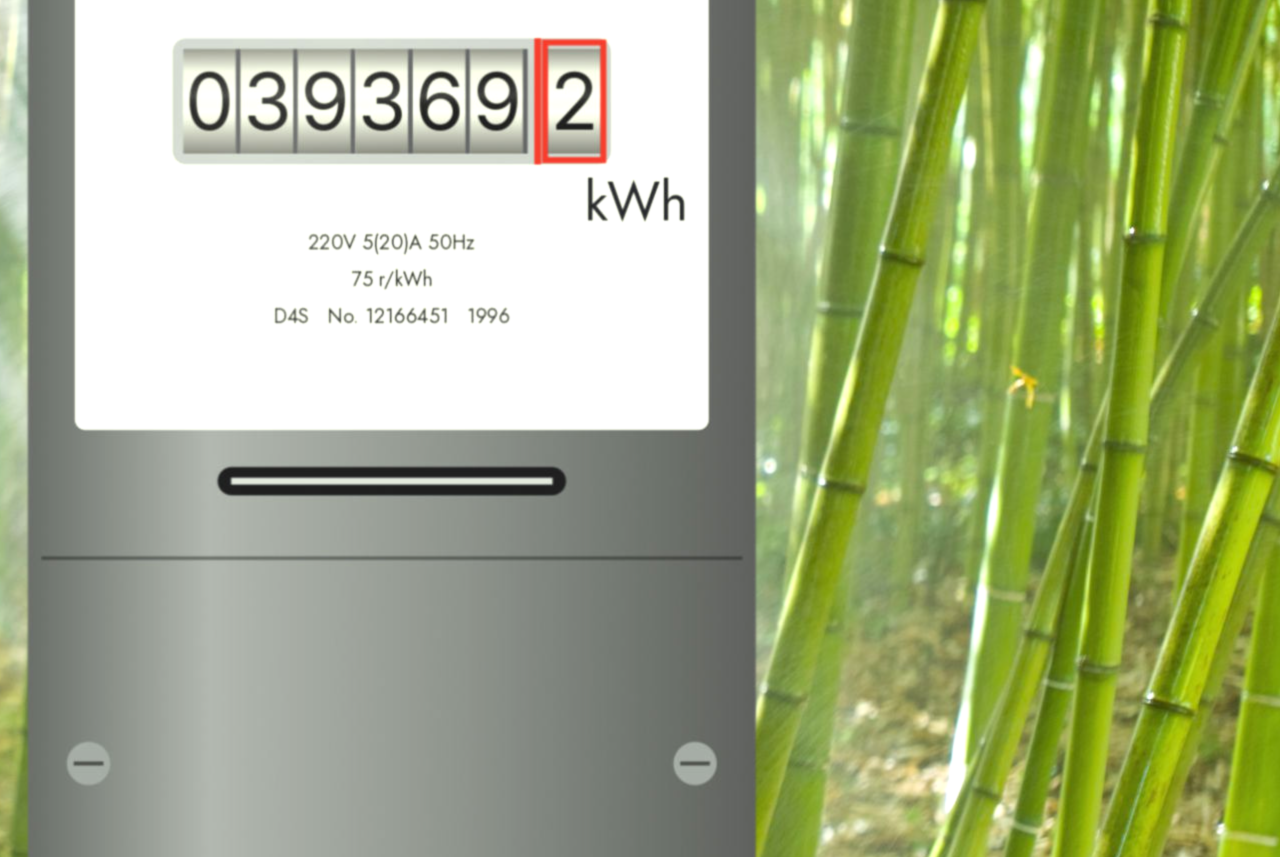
39369.2kWh
